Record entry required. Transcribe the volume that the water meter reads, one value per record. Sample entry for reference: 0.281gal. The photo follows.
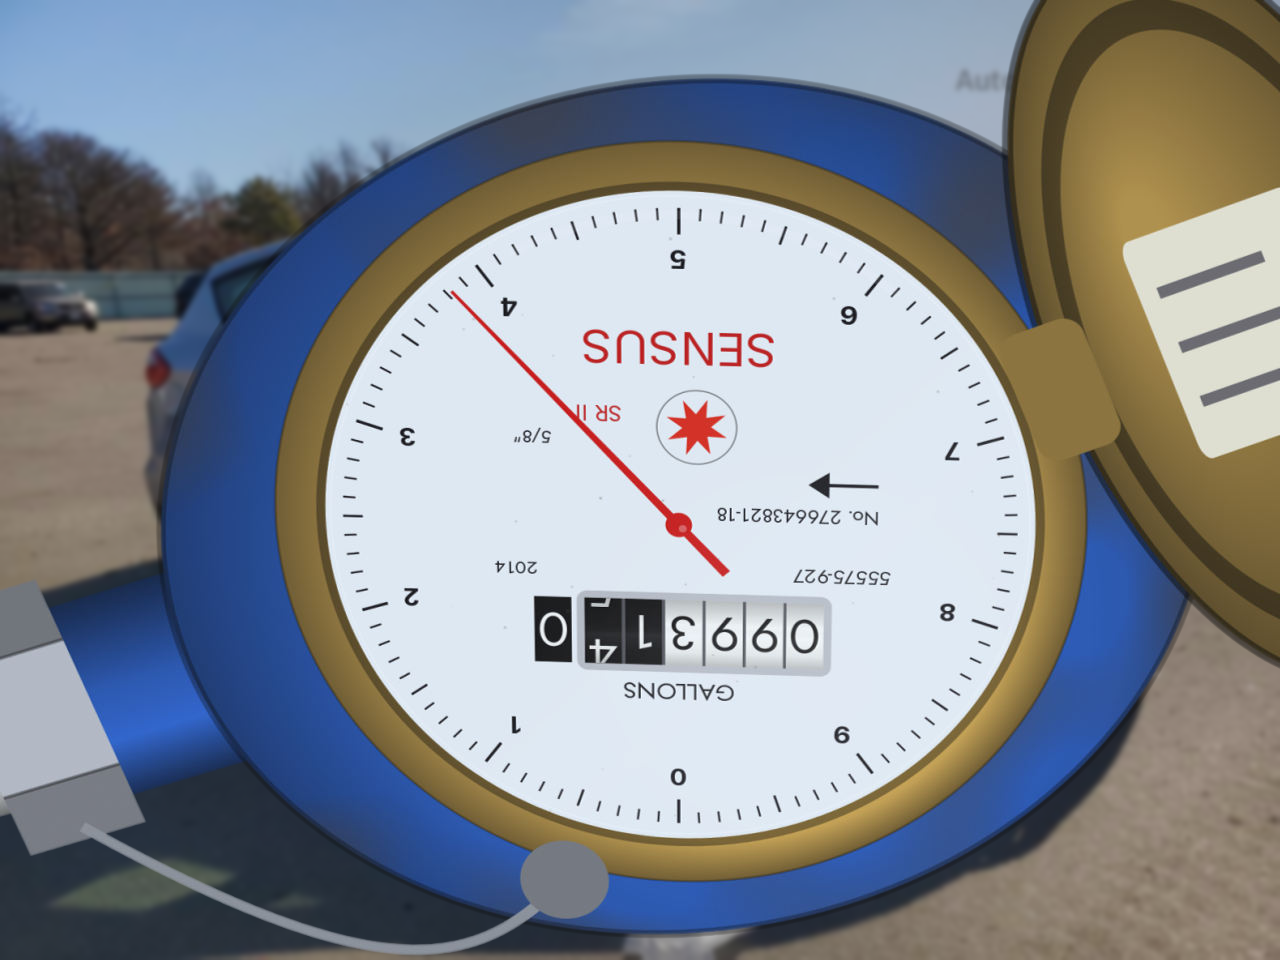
993143.8gal
